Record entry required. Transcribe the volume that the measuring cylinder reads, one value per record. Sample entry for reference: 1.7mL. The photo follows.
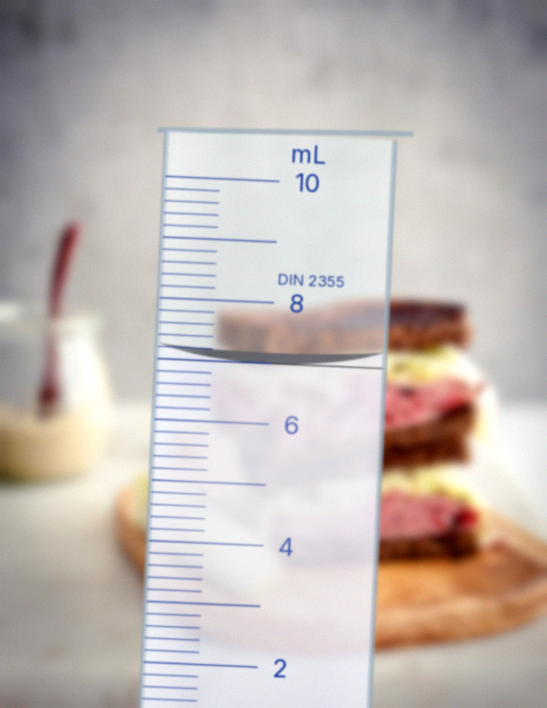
7mL
